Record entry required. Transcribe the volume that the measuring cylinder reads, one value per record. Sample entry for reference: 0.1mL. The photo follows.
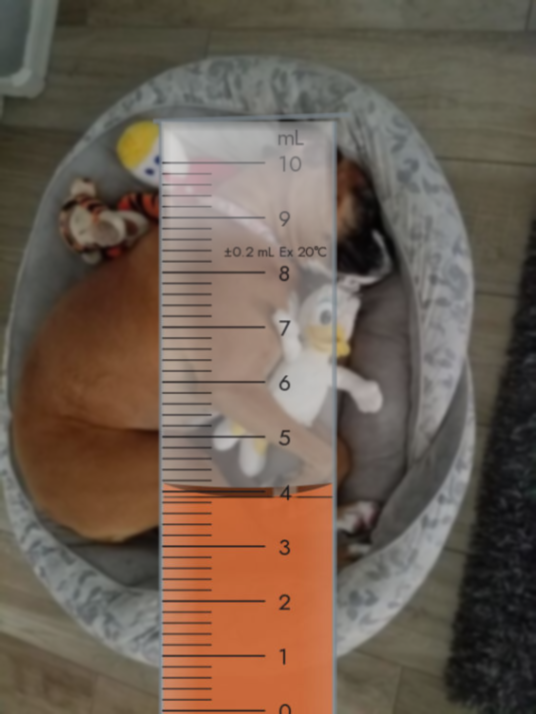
3.9mL
